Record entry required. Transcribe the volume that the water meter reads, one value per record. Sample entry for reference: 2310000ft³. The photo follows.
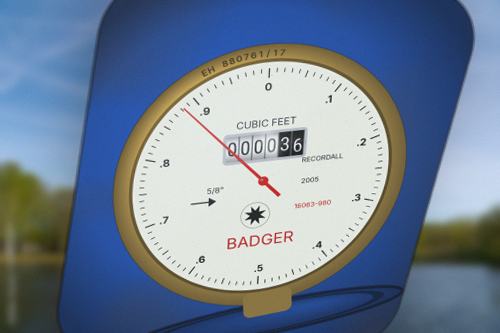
35.88ft³
